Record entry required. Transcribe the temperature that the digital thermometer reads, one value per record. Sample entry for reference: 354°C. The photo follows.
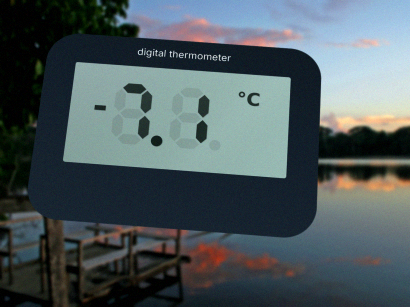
-7.1°C
